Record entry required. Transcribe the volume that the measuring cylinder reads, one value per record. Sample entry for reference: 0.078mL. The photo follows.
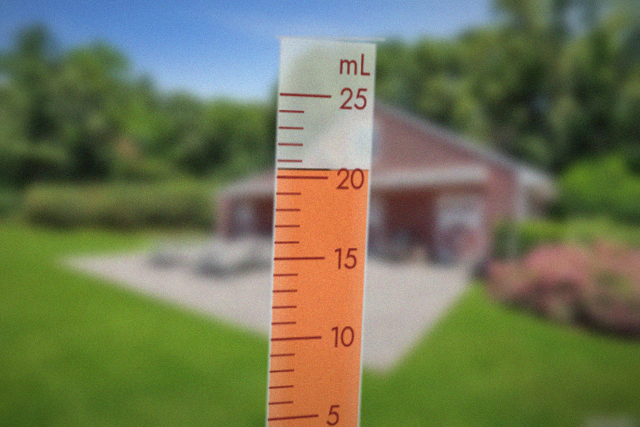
20.5mL
